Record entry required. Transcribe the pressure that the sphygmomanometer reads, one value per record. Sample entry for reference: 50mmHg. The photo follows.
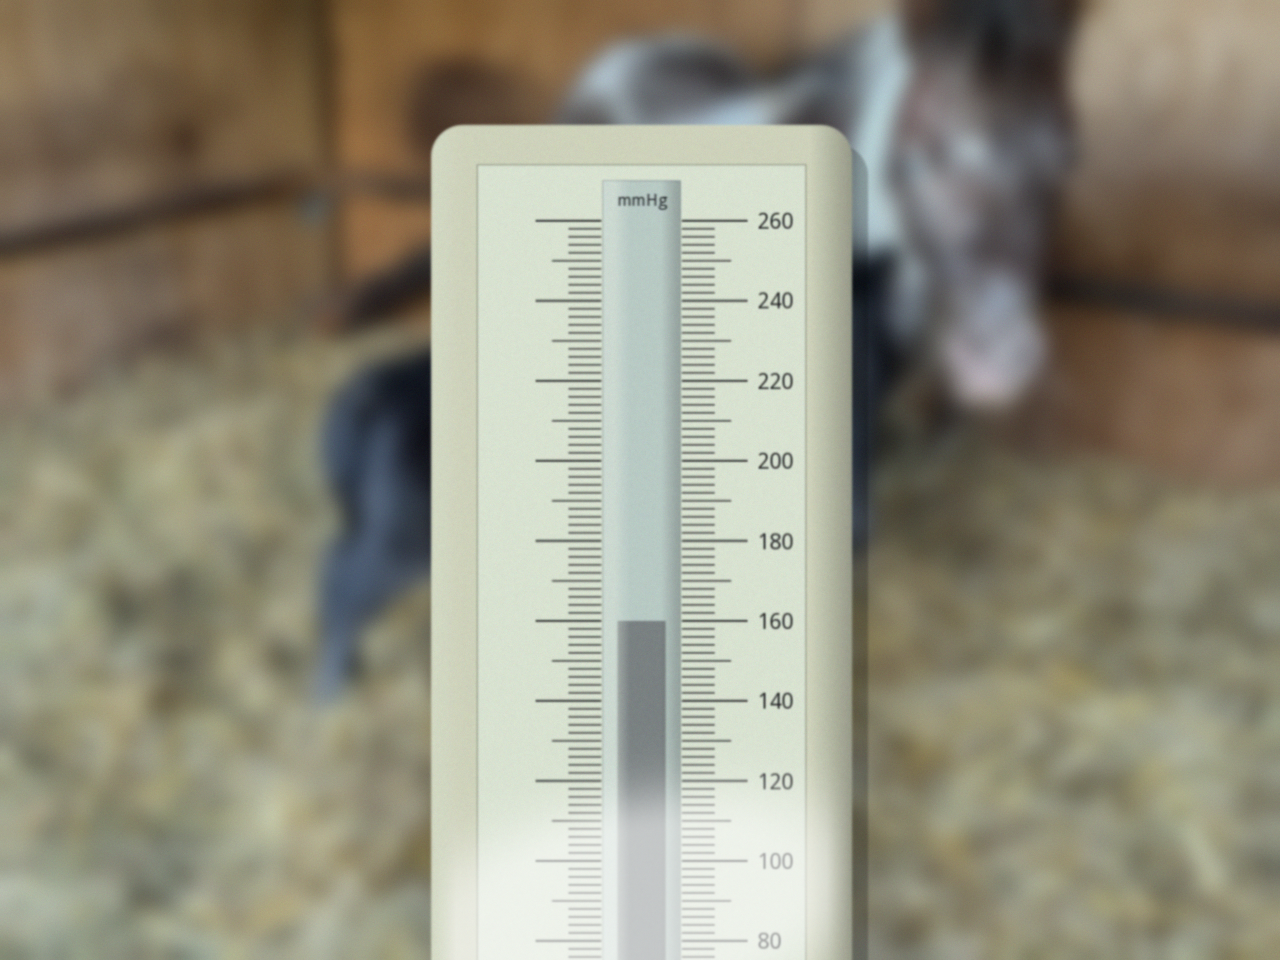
160mmHg
